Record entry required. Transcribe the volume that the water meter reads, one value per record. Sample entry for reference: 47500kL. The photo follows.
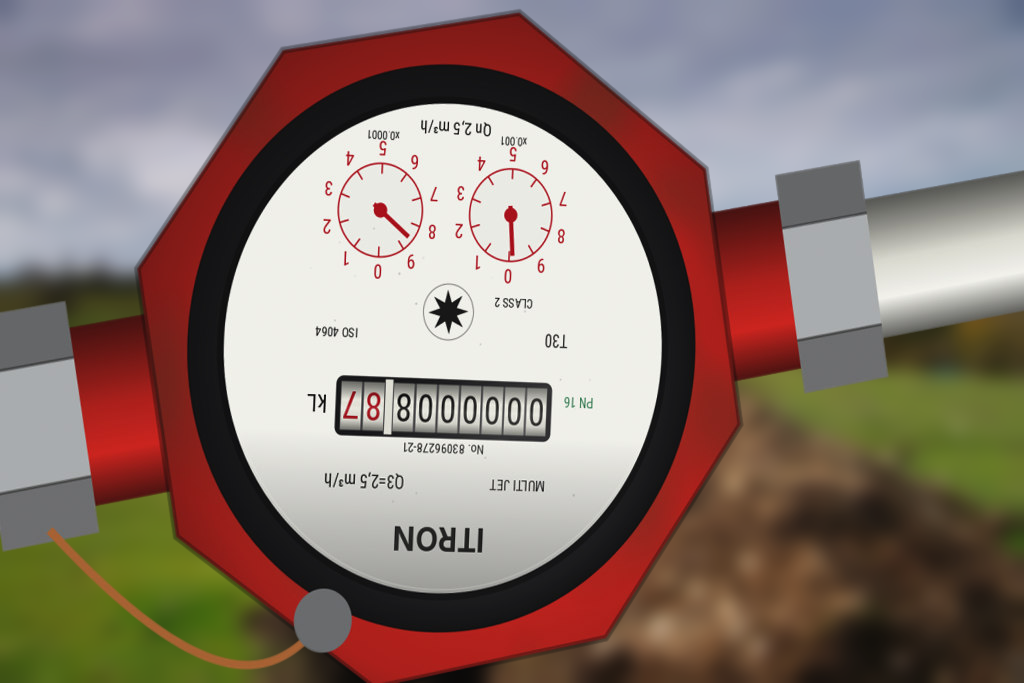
8.8698kL
